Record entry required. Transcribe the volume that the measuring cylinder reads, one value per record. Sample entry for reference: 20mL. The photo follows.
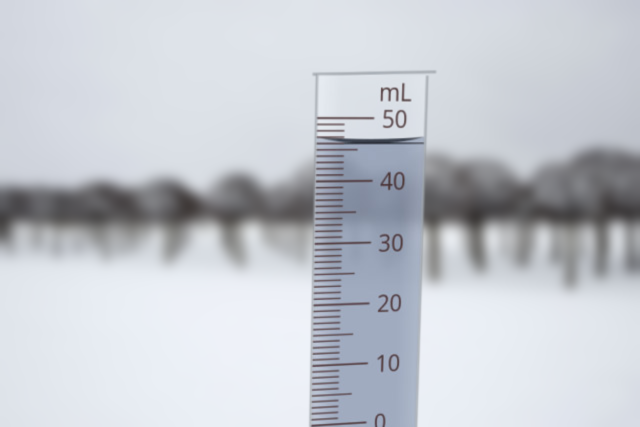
46mL
